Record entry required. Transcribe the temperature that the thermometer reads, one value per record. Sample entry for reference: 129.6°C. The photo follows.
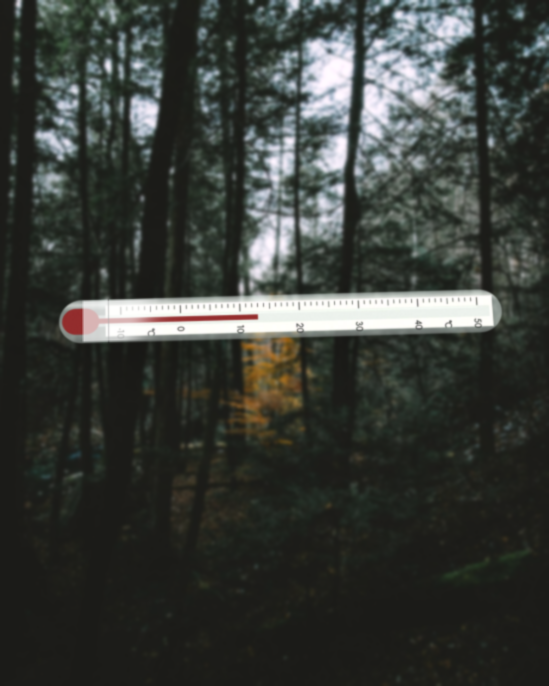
13°C
